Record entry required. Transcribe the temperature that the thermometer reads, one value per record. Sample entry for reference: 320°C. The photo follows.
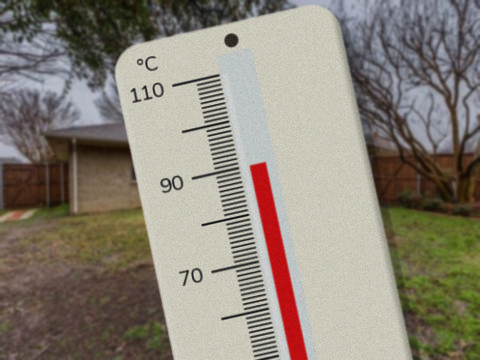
90°C
